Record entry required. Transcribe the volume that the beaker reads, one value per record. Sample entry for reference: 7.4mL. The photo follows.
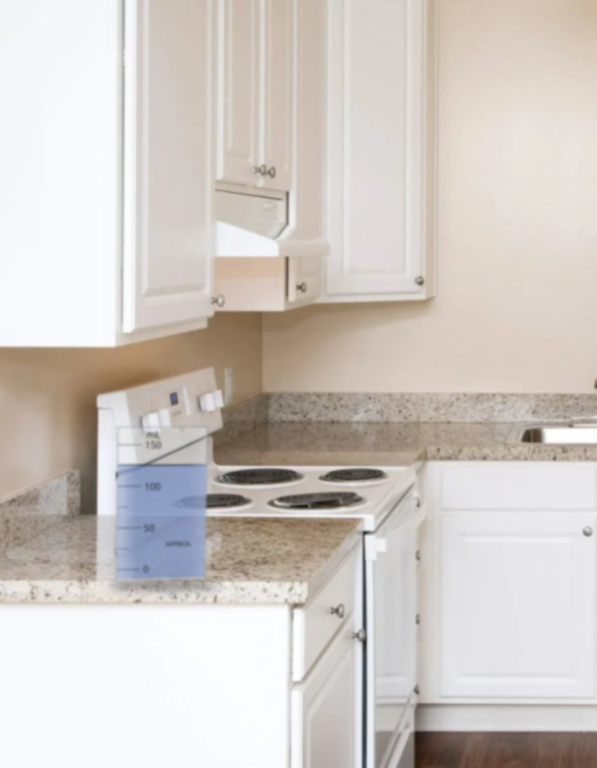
125mL
